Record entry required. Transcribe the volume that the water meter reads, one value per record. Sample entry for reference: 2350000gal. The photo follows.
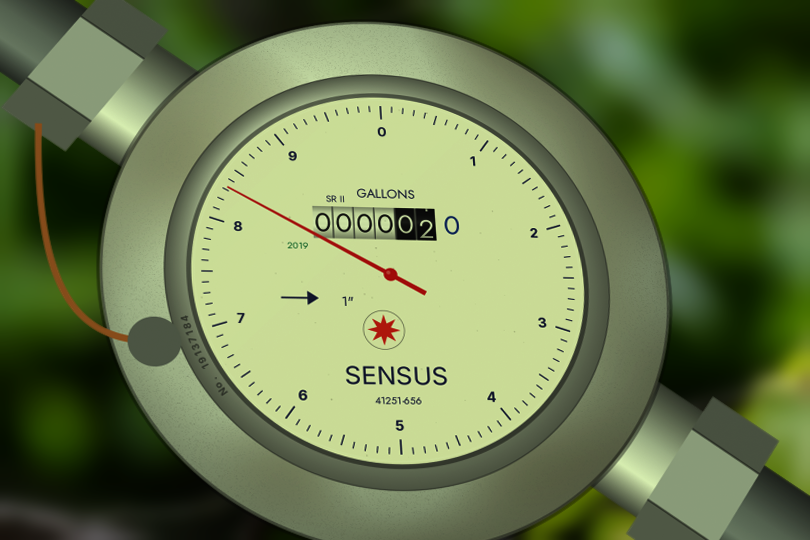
18.3gal
